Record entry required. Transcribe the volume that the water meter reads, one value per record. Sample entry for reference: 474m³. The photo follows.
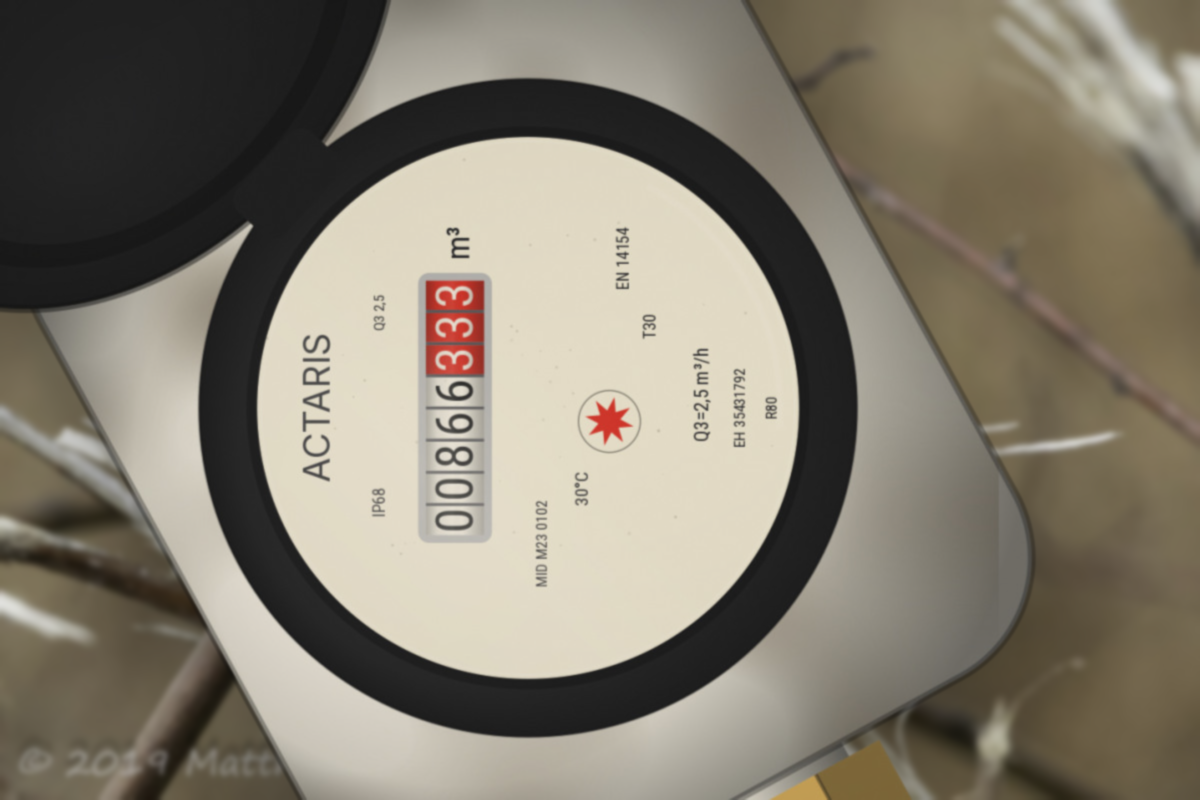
866.333m³
